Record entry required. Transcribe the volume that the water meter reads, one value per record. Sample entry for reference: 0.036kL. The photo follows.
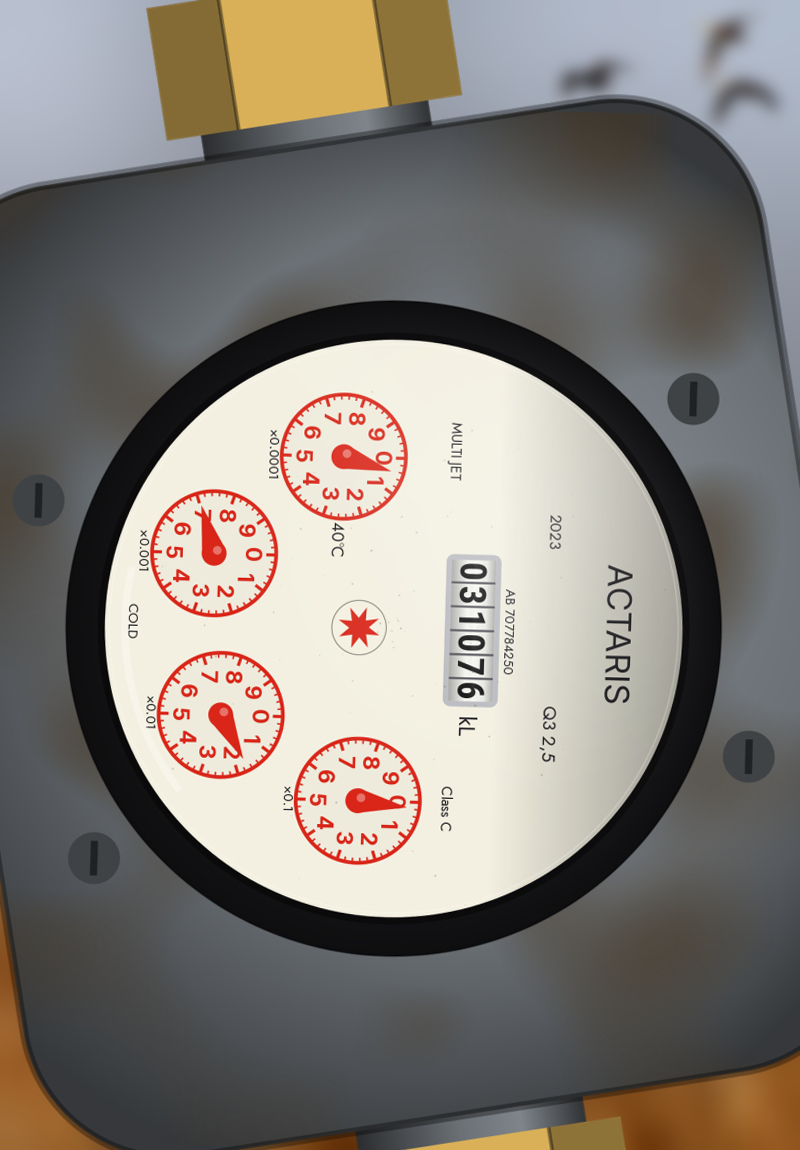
31076.0170kL
